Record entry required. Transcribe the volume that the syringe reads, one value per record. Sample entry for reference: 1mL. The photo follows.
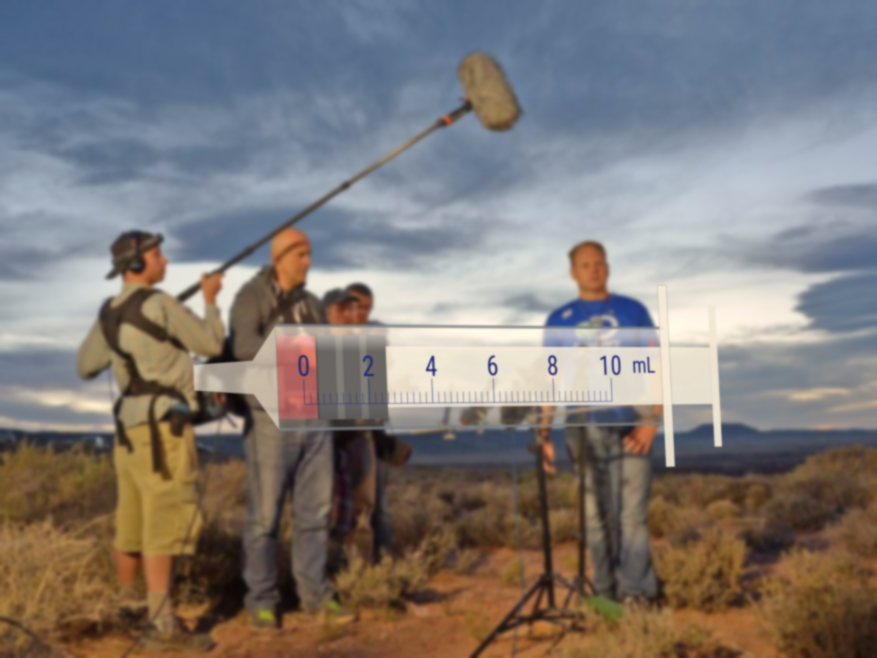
0.4mL
